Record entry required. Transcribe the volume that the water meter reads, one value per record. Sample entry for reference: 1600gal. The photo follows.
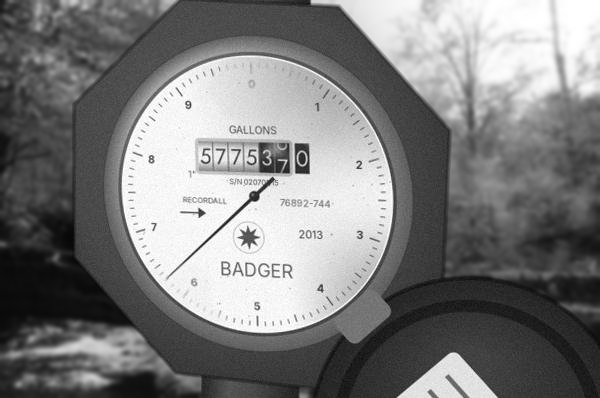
5775366.3gal
